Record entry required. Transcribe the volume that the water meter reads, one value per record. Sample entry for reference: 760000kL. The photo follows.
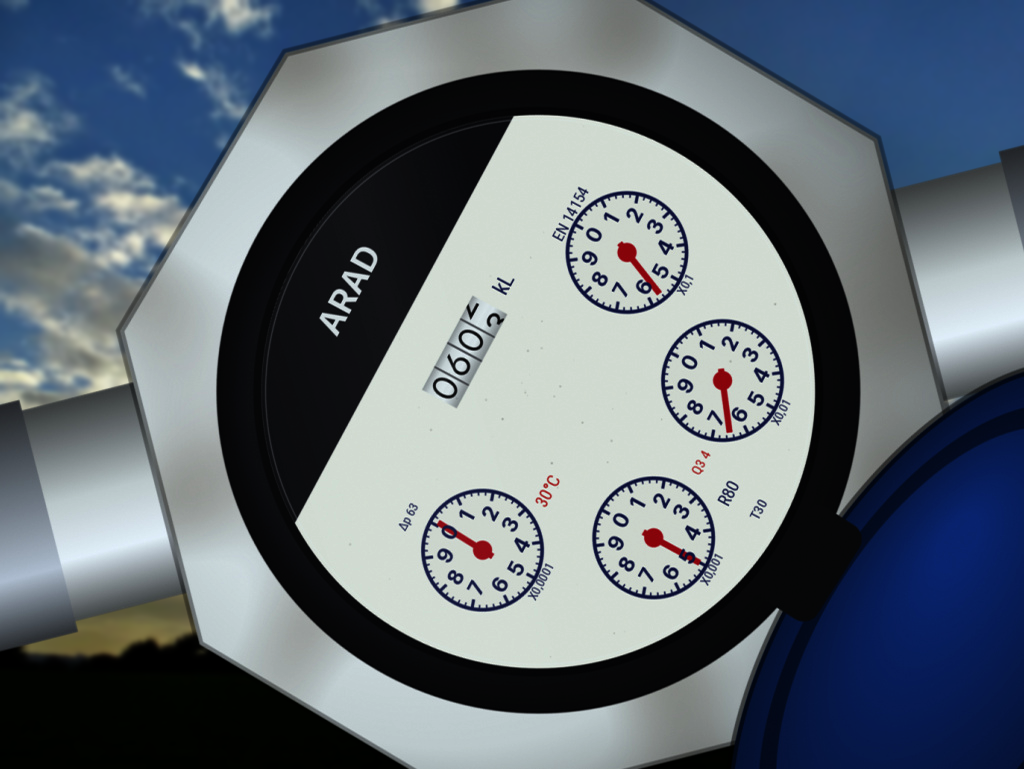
602.5650kL
